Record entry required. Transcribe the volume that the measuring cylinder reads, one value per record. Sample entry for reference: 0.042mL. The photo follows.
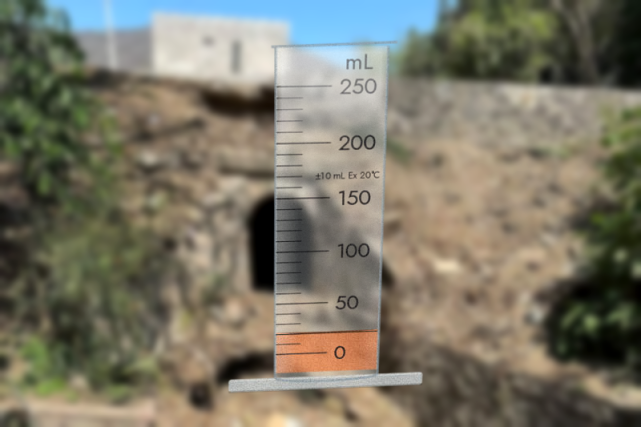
20mL
